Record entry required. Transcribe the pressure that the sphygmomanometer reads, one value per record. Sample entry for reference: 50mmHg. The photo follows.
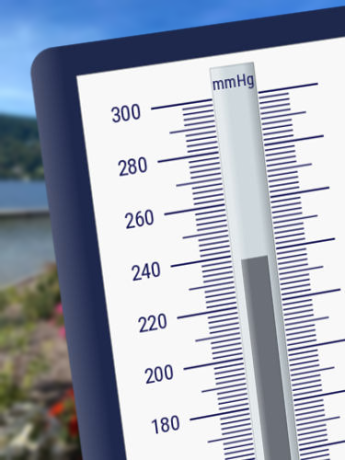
238mmHg
